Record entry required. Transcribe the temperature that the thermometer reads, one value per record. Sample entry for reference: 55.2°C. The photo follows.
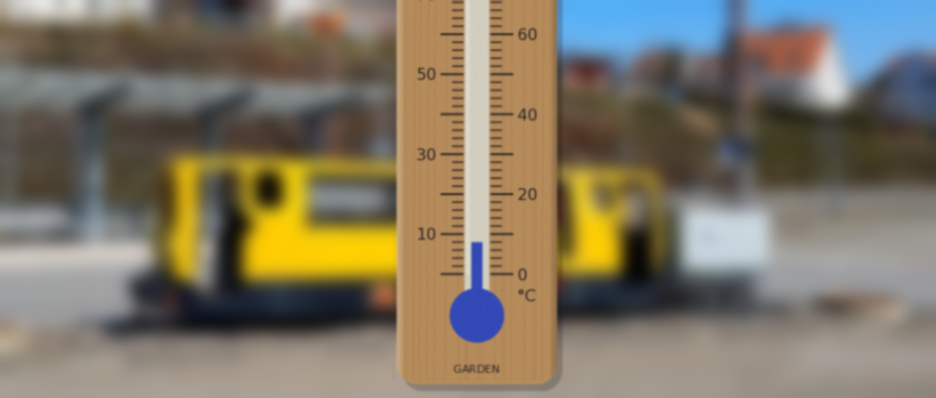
8°C
